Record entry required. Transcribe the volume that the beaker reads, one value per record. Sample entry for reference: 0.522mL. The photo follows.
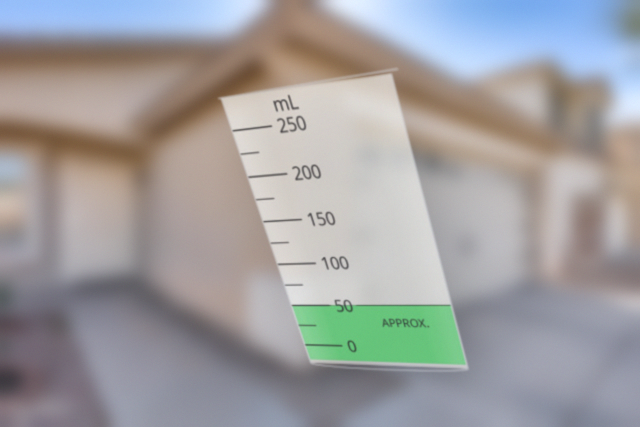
50mL
